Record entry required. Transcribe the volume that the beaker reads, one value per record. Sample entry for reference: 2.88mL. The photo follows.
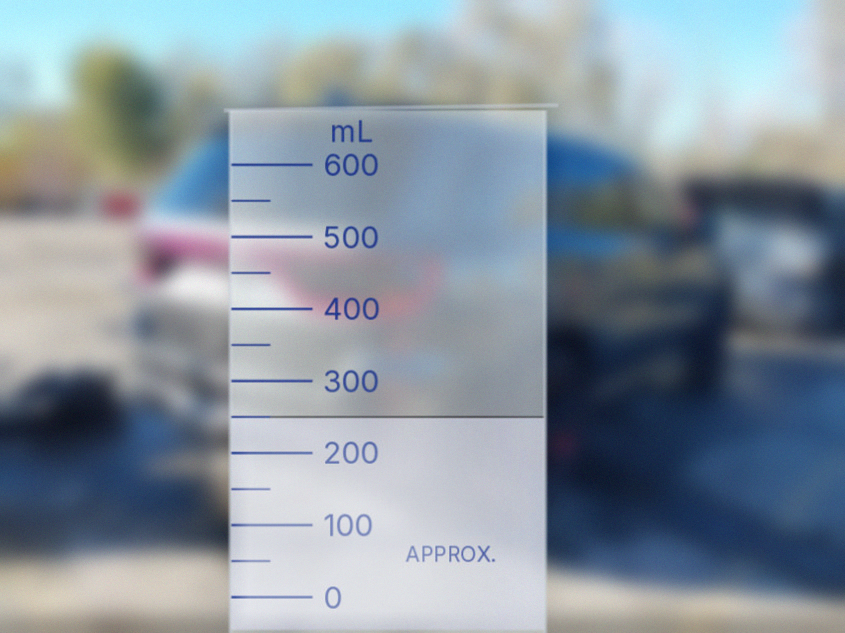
250mL
